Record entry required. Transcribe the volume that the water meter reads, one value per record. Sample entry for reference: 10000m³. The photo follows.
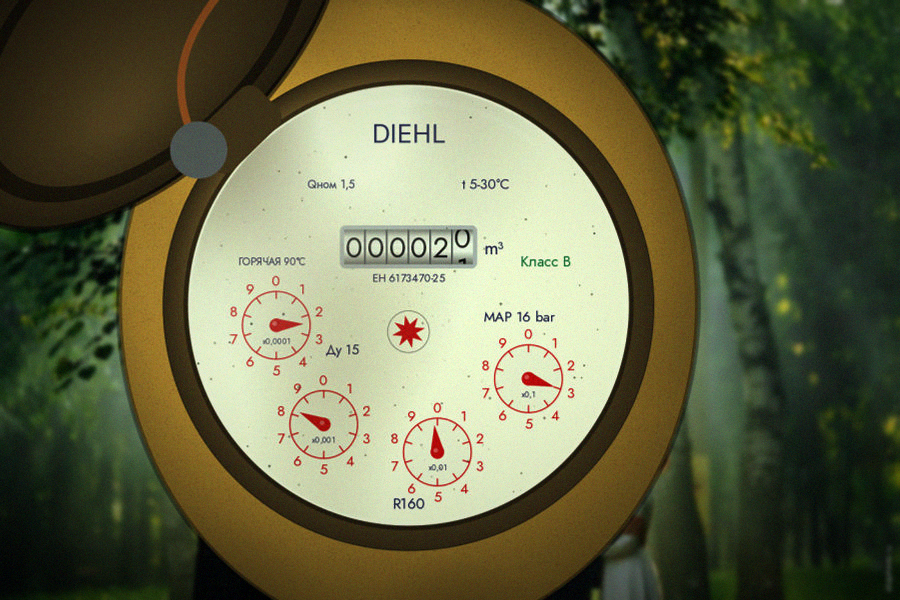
20.2982m³
